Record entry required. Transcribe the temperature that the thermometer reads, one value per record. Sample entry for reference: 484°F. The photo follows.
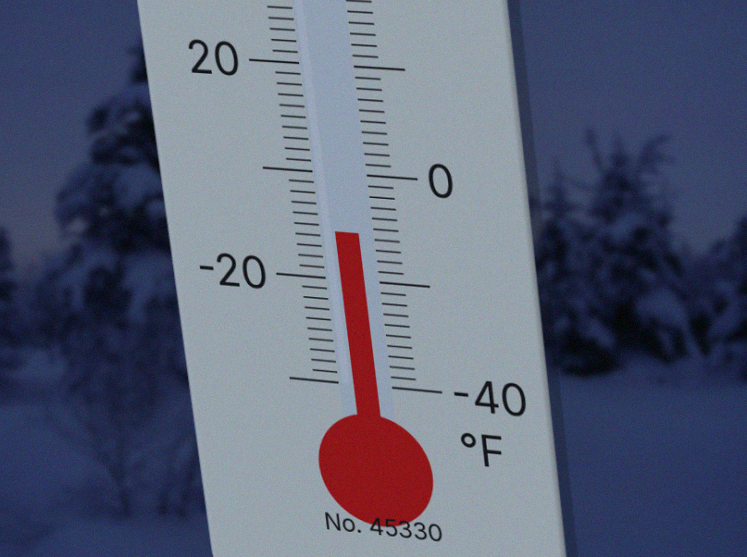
-11°F
